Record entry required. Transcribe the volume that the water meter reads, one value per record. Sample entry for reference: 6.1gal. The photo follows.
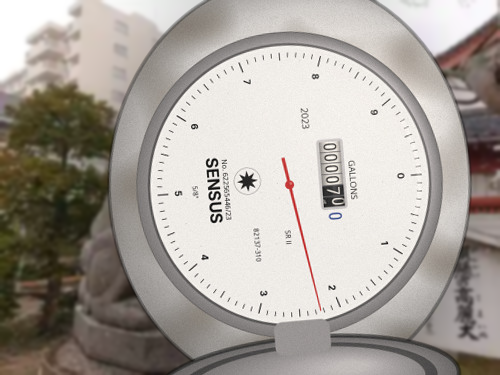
702.2gal
